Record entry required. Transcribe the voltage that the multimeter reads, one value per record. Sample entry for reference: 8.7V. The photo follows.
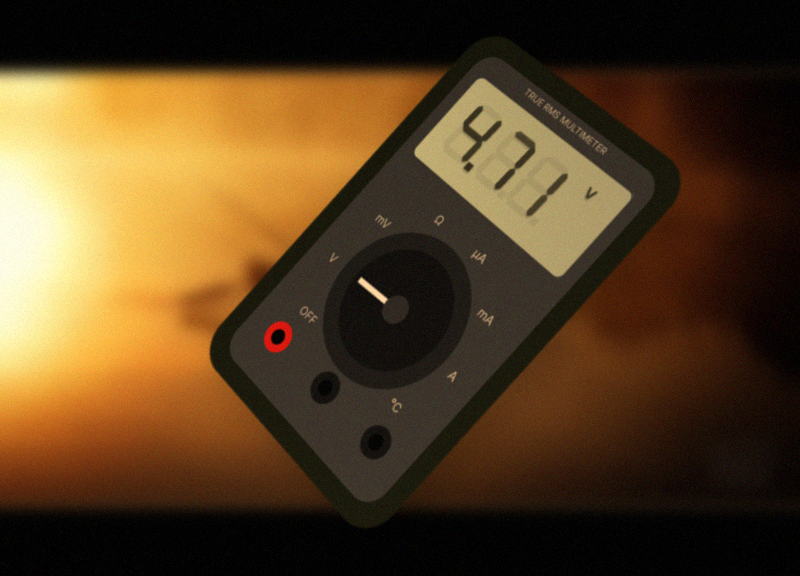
4.71V
